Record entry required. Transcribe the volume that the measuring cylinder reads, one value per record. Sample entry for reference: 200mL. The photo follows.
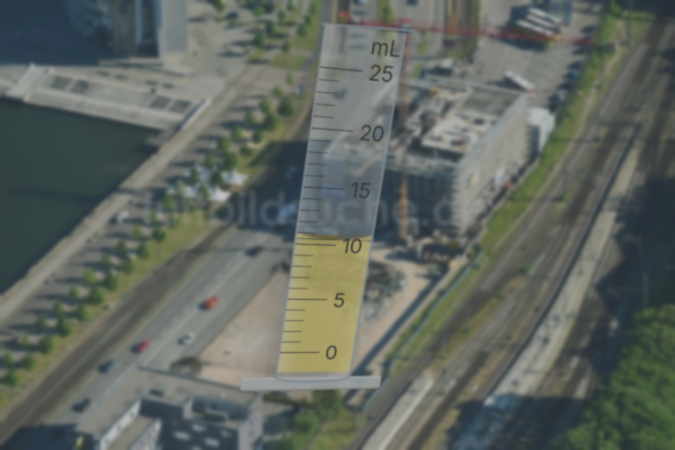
10.5mL
